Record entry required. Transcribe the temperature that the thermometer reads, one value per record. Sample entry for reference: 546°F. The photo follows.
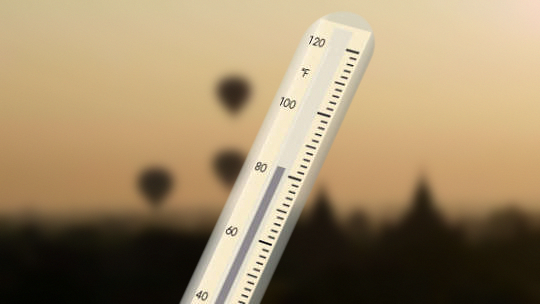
82°F
